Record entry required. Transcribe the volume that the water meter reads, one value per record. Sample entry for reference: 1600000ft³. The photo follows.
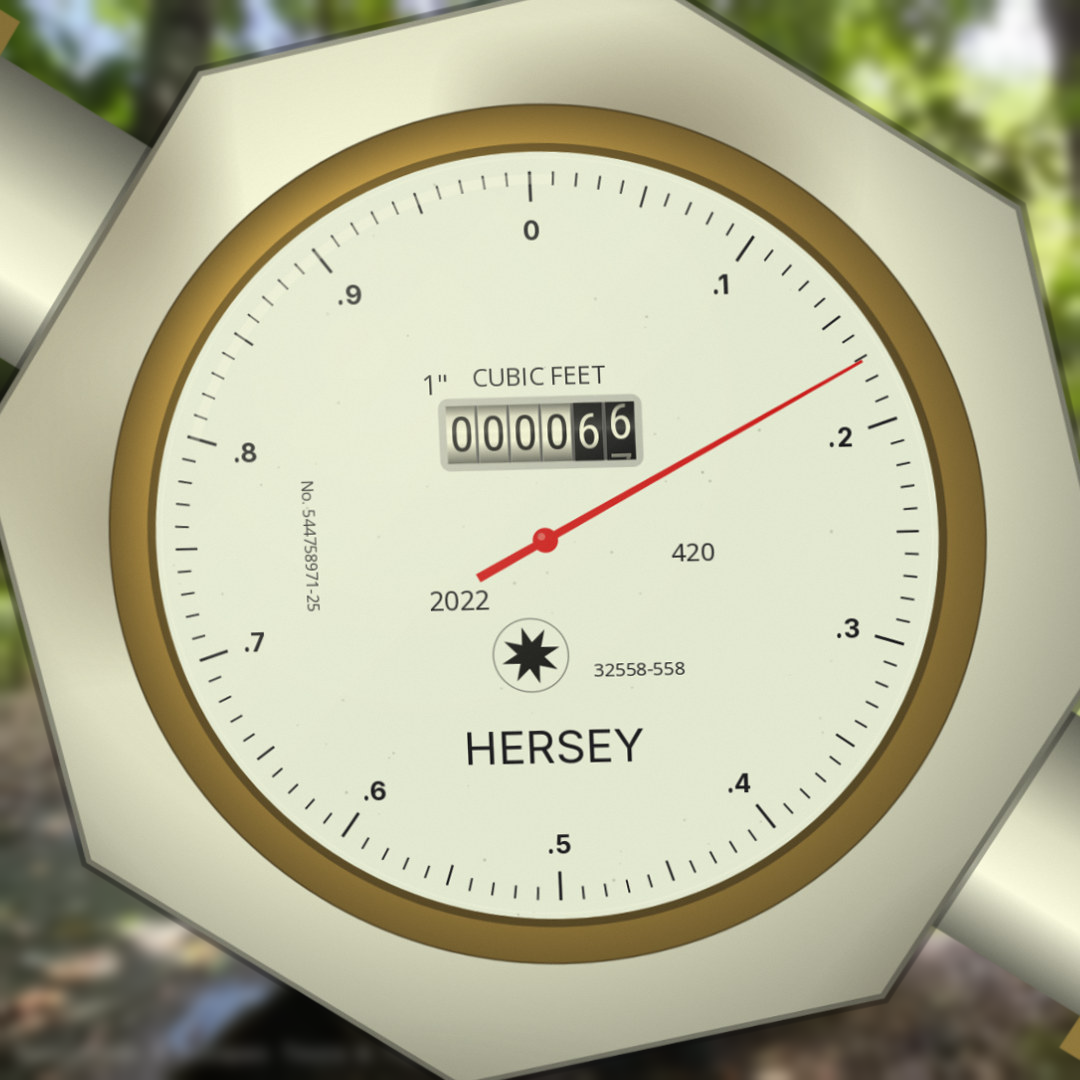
66.17ft³
